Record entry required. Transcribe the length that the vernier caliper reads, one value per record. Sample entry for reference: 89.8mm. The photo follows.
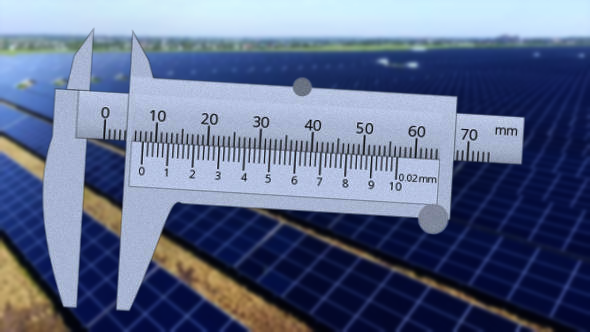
7.5mm
